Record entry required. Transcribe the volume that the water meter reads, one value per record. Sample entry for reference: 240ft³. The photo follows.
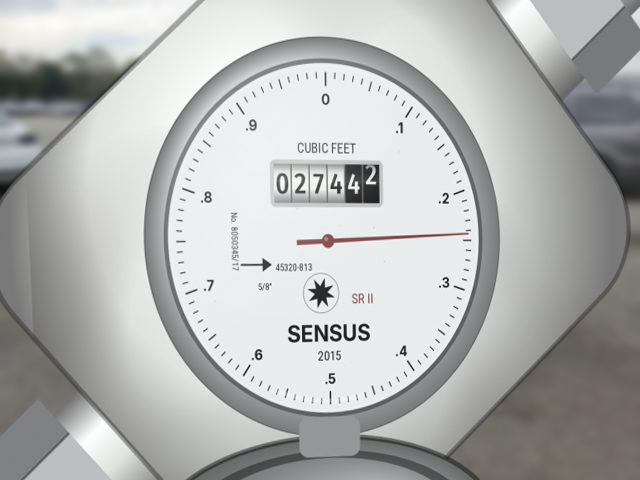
27442.24ft³
